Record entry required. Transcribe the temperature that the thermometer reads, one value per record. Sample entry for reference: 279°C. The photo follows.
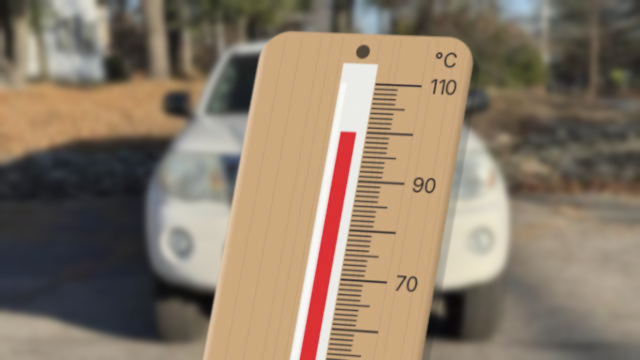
100°C
